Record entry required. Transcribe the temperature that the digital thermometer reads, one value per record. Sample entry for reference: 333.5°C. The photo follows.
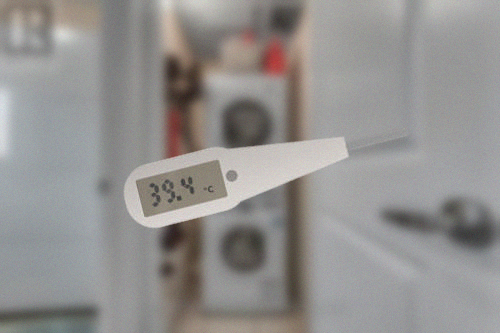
39.4°C
